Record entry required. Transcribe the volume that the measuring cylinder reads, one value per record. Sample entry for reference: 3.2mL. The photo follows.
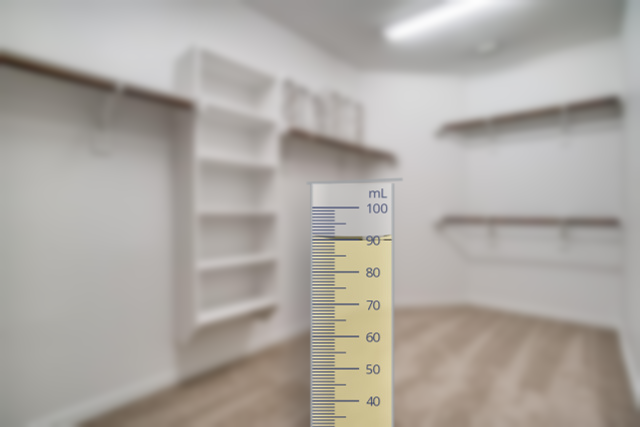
90mL
